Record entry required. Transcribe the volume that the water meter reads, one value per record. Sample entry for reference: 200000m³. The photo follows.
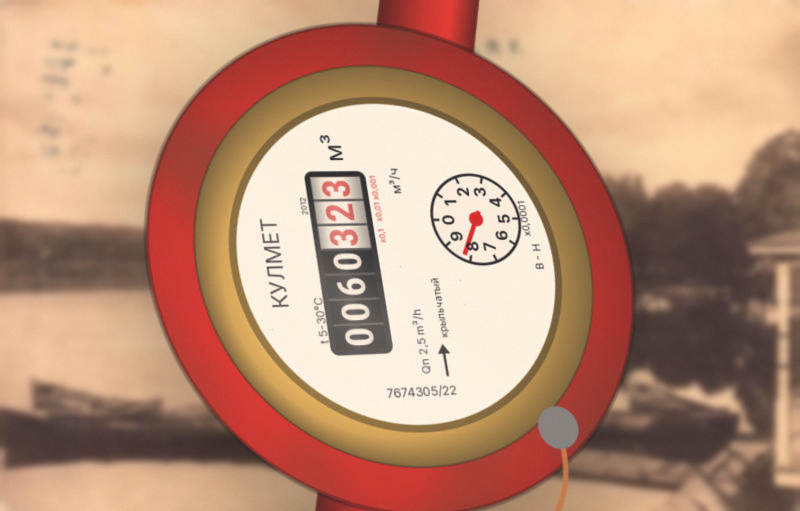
60.3238m³
